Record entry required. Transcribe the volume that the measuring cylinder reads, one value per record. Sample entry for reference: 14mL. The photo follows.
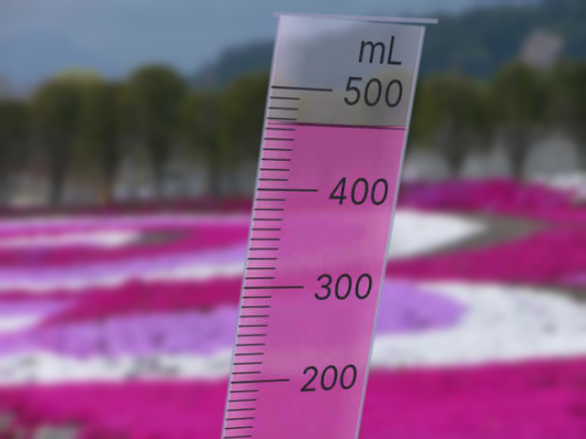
465mL
